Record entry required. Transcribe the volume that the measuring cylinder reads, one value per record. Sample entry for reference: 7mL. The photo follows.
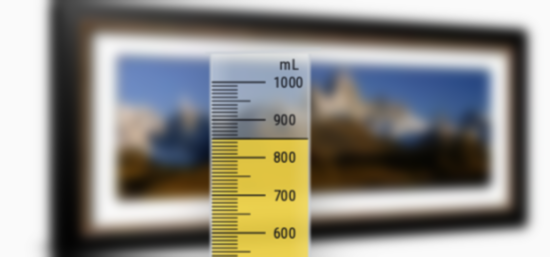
850mL
